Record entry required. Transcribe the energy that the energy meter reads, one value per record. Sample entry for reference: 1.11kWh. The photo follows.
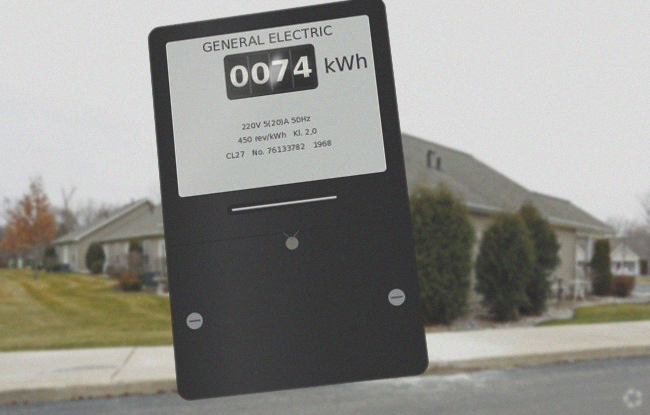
74kWh
